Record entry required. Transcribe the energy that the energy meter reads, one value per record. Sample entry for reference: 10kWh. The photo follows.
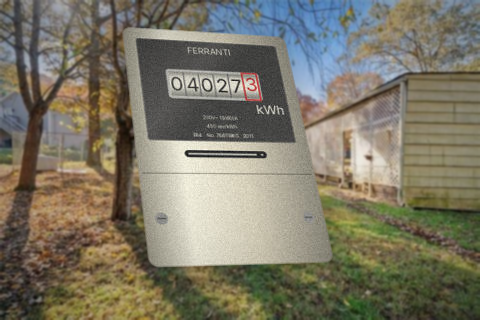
4027.3kWh
